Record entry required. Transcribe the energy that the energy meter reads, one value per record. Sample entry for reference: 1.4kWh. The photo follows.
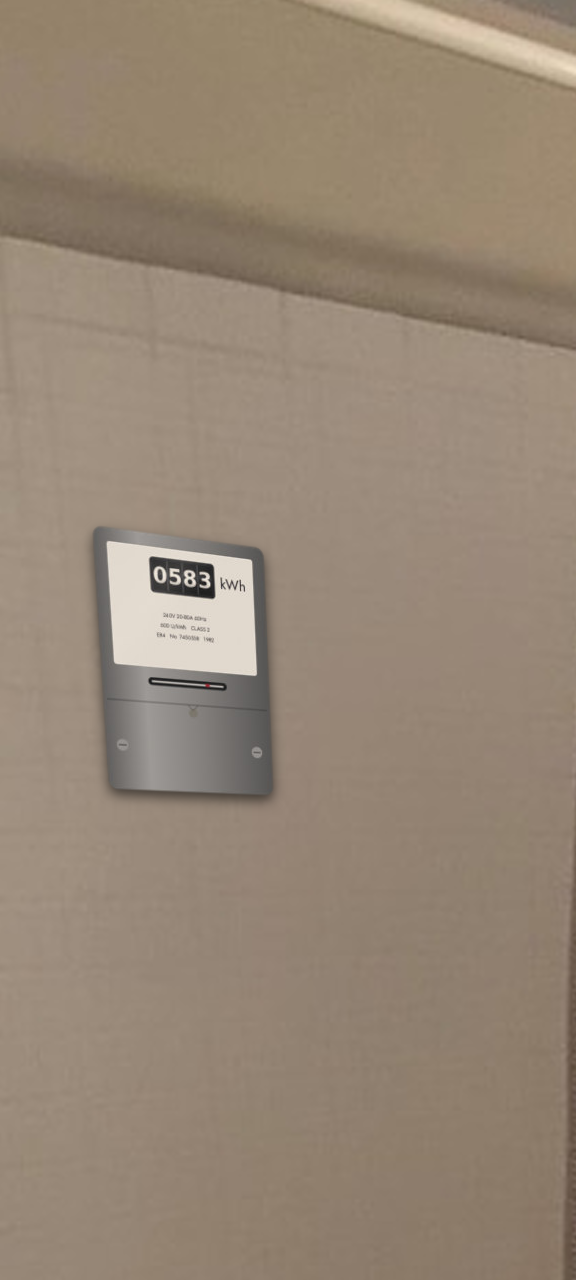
583kWh
